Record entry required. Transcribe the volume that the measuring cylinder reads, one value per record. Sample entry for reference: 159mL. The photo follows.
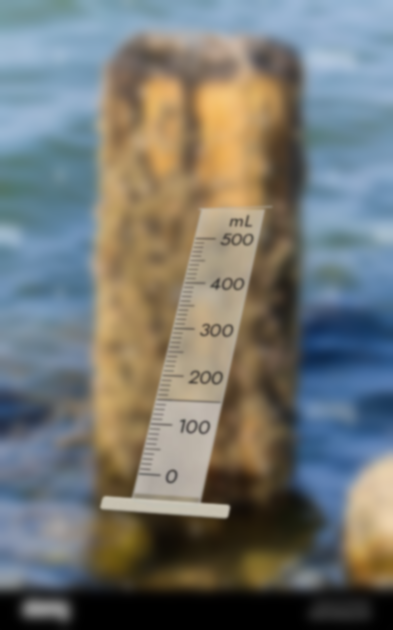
150mL
